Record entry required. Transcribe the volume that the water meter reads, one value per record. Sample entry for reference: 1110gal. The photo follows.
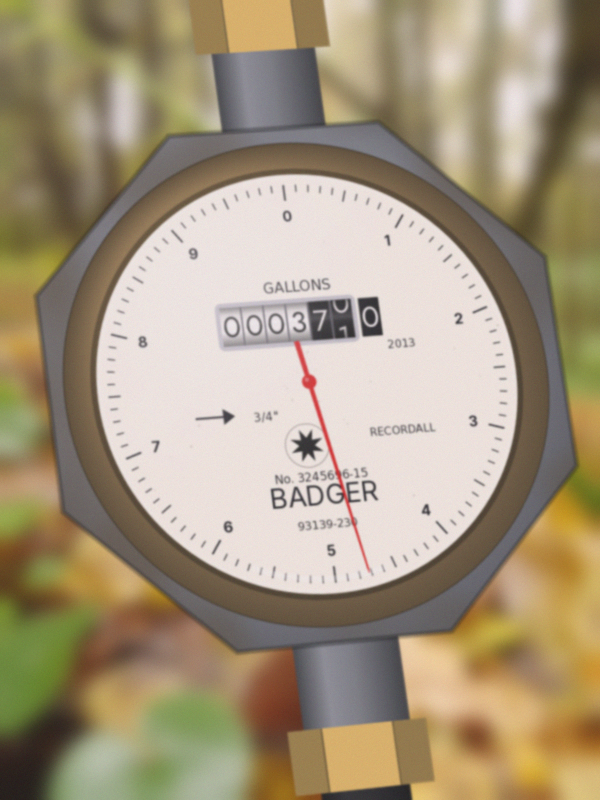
3704.7gal
